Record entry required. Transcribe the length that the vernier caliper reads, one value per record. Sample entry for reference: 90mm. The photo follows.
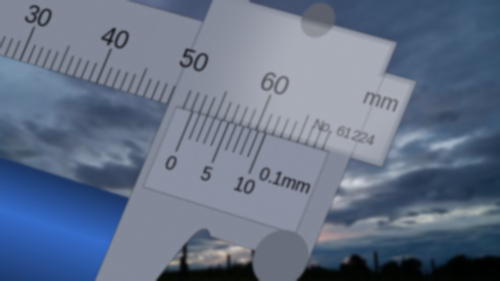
52.2mm
